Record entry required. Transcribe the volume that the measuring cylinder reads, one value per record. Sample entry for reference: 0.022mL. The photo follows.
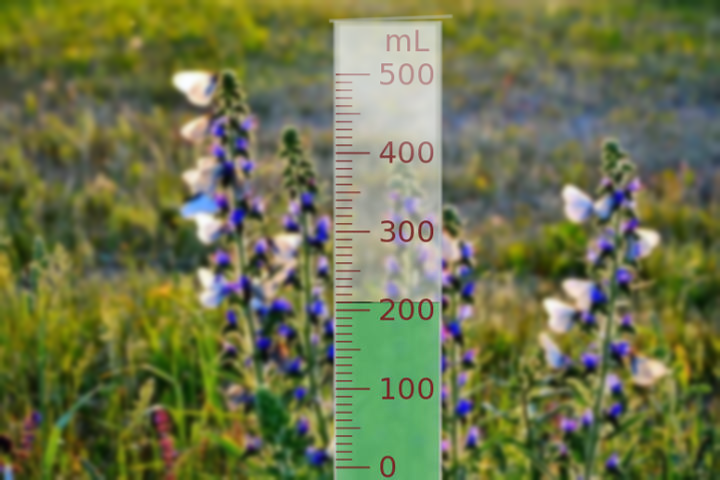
210mL
